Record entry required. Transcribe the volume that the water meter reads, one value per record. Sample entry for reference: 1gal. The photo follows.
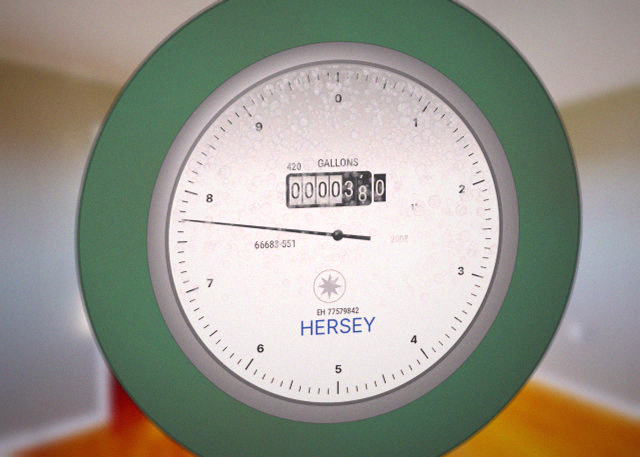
377.7gal
